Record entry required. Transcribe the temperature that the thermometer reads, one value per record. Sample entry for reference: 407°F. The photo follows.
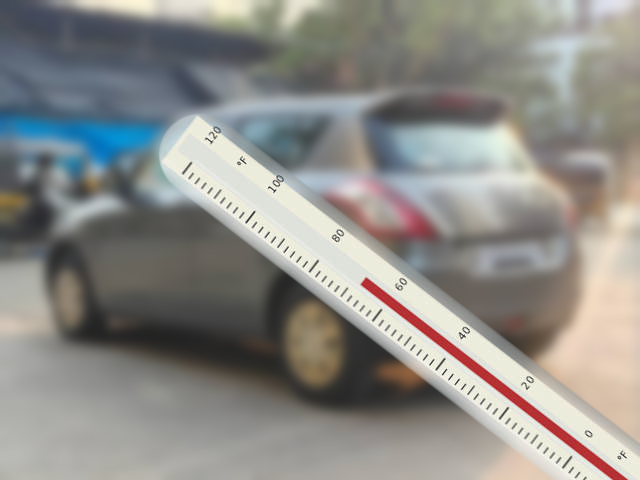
68°F
